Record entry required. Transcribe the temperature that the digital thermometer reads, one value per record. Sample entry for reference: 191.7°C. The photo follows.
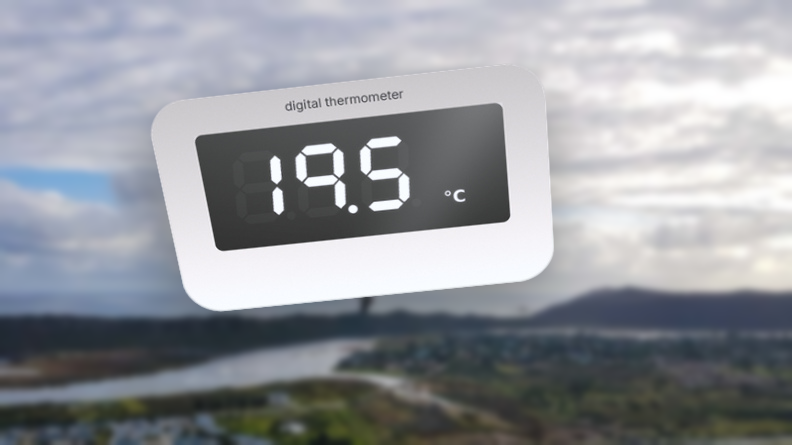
19.5°C
